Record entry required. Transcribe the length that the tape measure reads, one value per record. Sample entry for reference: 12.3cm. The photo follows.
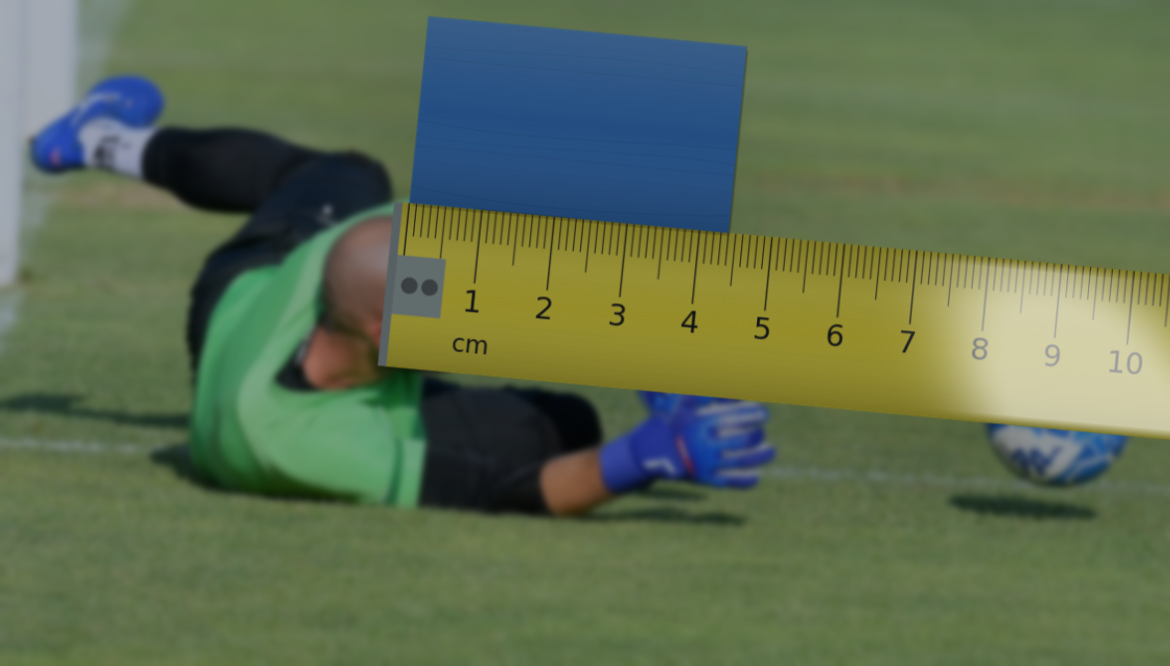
4.4cm
